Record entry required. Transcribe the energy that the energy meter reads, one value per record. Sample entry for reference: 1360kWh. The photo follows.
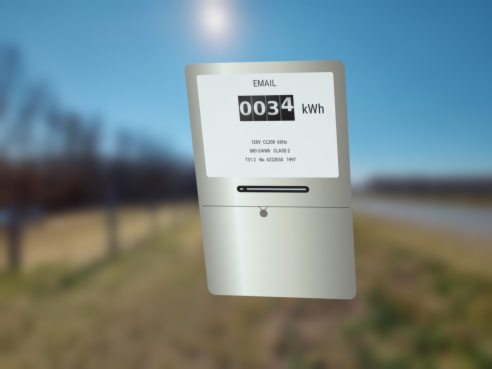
34kWh
